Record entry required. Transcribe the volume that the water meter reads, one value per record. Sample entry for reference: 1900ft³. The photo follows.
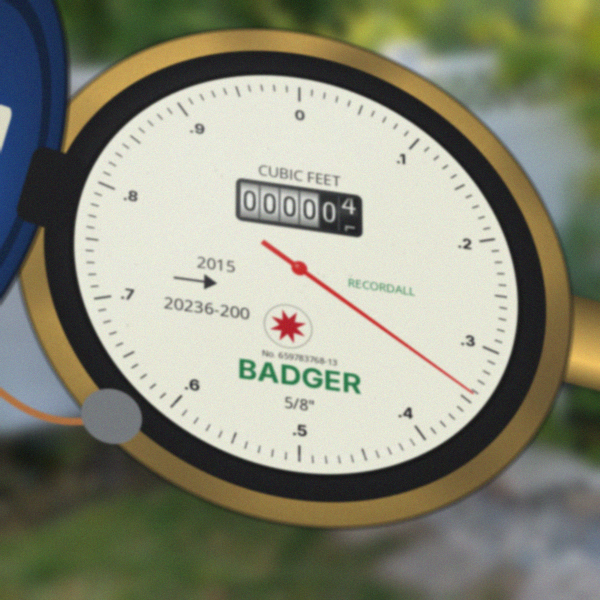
4.34ft³
